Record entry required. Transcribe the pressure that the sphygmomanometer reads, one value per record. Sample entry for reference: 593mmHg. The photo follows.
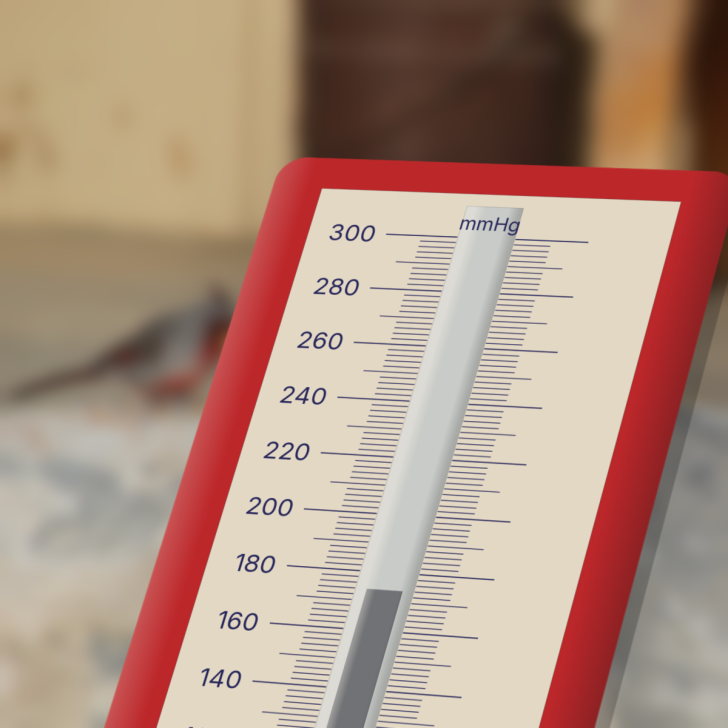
174mmHg
